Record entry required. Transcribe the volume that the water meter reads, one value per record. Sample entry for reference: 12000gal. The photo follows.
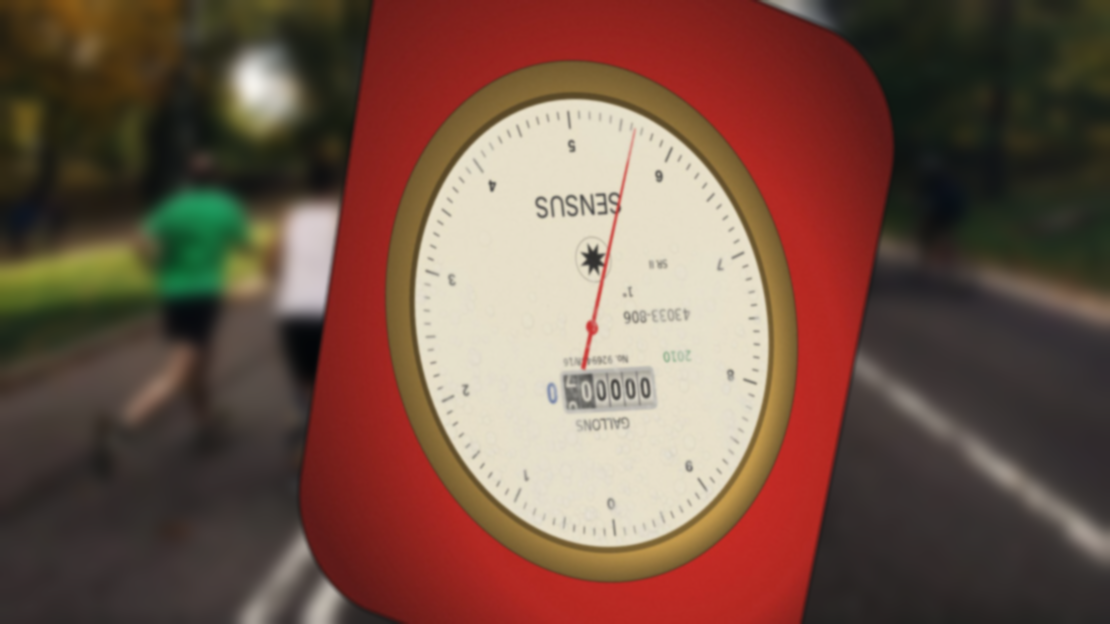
65.6gal
